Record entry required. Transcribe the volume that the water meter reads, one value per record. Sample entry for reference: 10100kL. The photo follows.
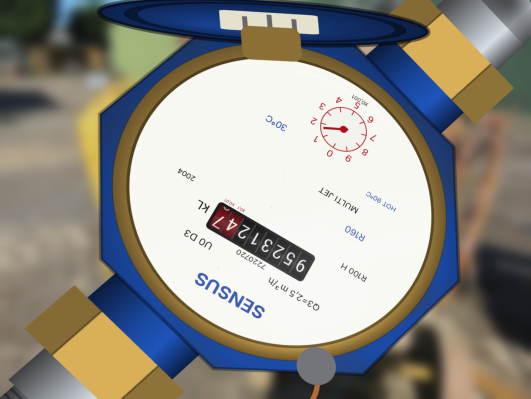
952312.471kL
